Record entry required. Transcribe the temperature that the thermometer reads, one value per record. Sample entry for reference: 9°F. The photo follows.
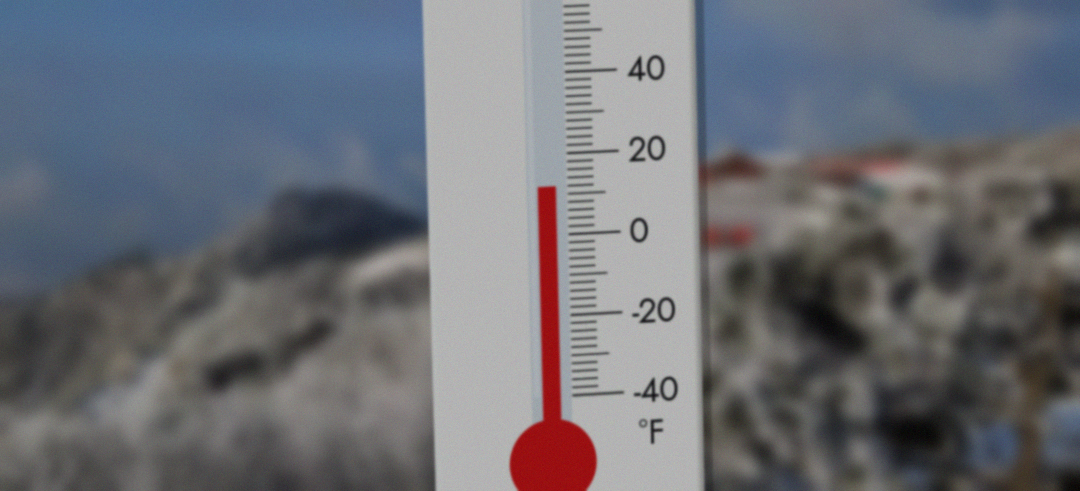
12°F
